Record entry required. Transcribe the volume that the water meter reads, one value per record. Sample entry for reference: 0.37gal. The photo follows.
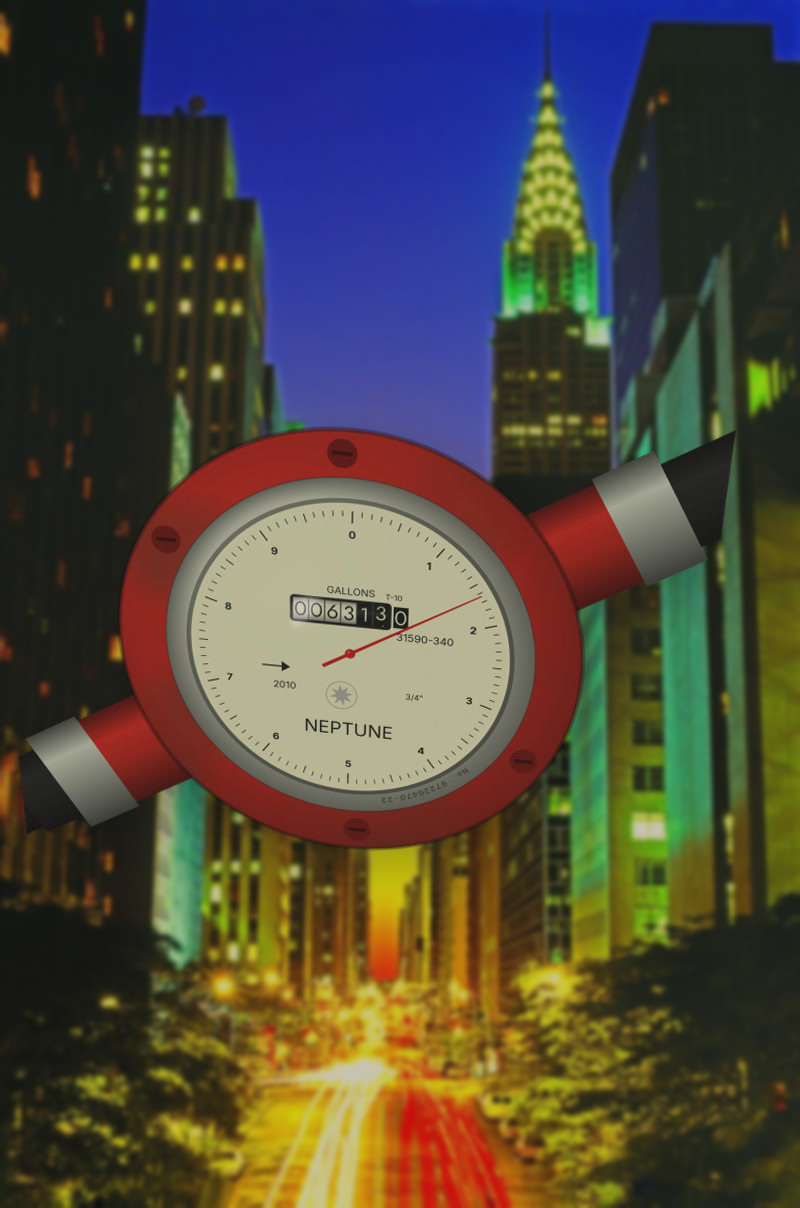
63131.6gal
